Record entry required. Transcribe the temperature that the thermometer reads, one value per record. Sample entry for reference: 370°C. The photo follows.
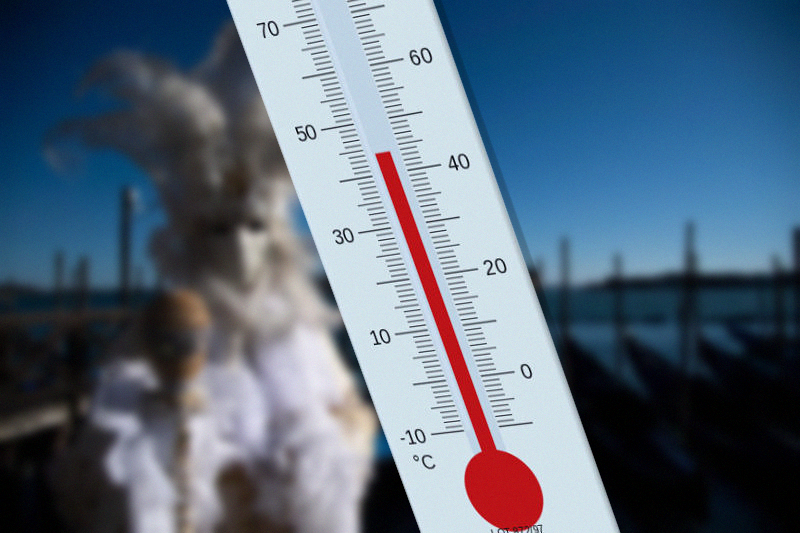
44°C
